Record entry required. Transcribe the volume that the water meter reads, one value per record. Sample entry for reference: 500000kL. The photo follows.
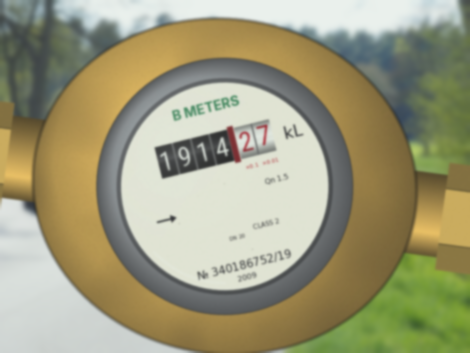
1914.27kL
